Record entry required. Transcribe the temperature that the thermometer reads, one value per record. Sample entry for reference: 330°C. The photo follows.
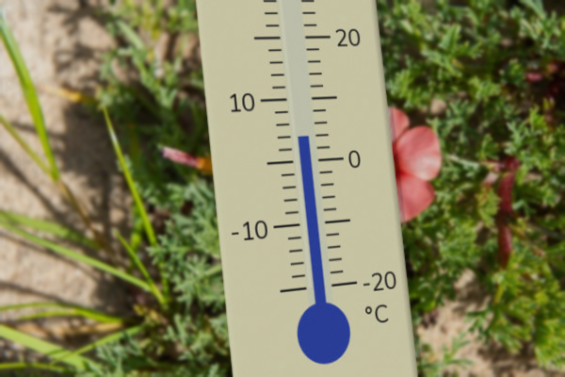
4°C
